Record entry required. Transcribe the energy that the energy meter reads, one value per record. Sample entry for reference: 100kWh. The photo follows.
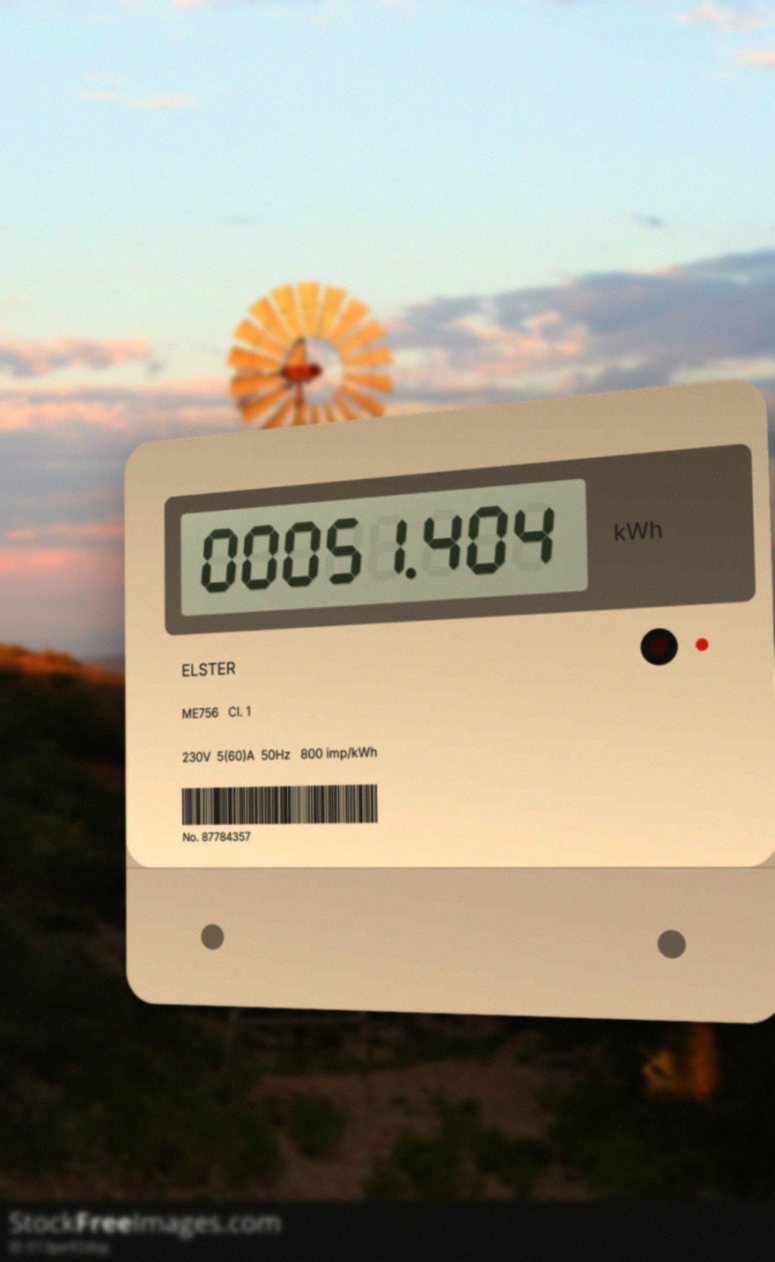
51.404kWh
